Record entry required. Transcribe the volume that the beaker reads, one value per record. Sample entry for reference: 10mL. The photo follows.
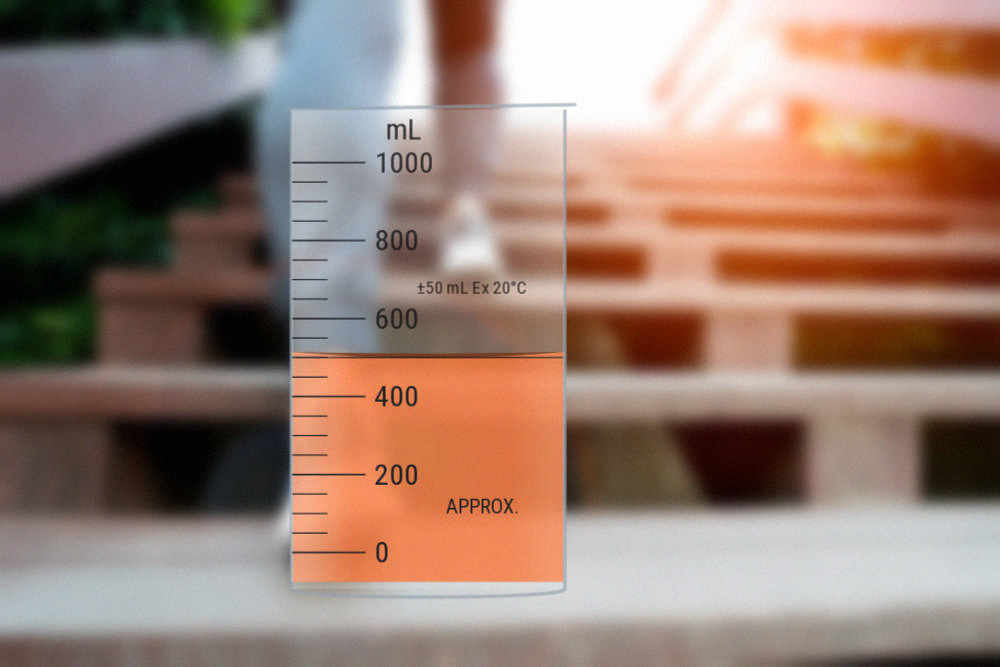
500mL
